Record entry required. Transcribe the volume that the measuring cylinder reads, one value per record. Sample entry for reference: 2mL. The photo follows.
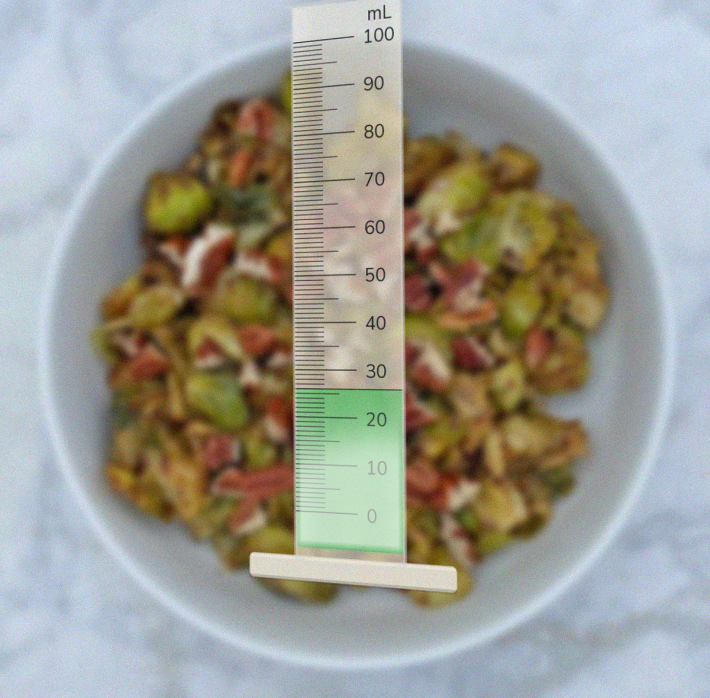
26mL
